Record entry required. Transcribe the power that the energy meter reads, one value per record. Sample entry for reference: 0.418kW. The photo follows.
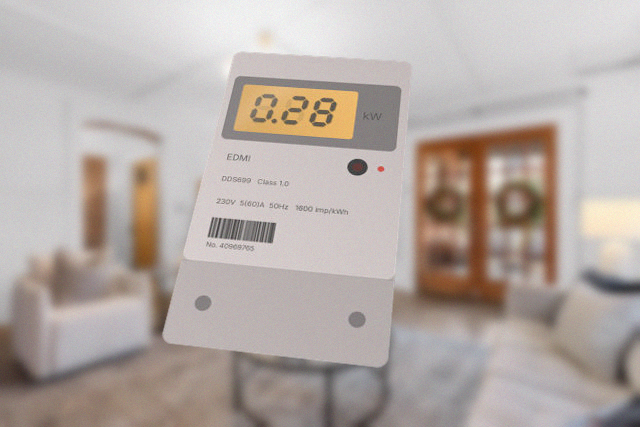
0.28kW
